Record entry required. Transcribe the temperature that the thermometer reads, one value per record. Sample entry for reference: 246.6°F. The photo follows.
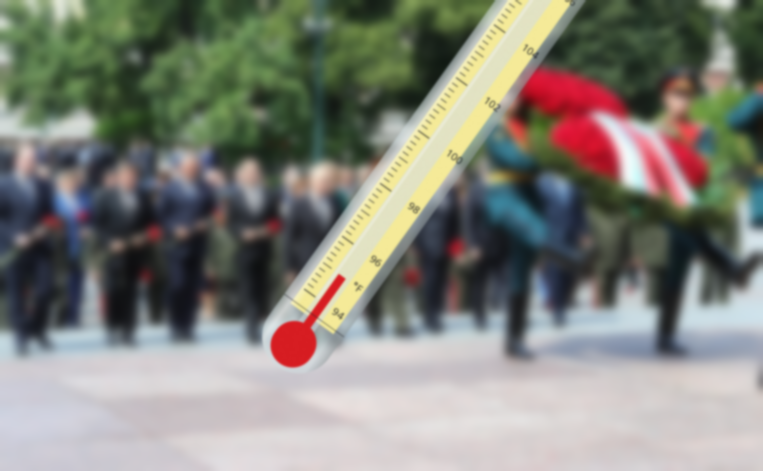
95°F
